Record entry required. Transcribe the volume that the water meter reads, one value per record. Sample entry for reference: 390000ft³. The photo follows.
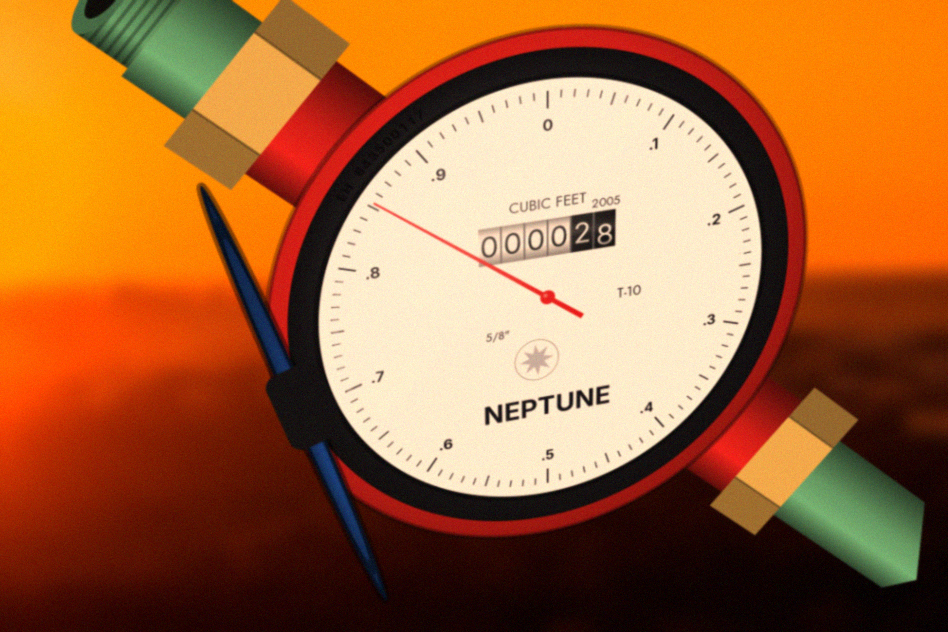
27.85ft³
